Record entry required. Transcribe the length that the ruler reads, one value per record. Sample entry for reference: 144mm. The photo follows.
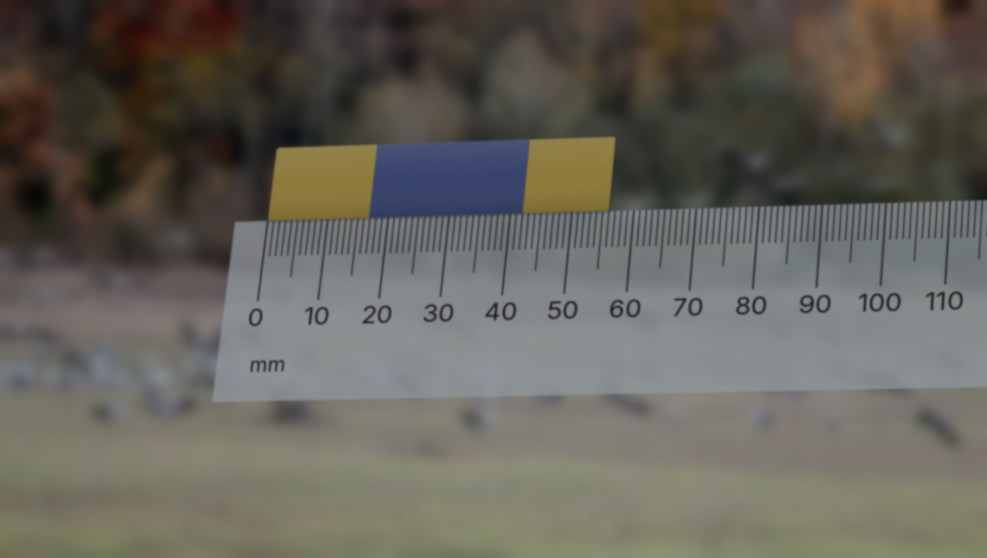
56mm
